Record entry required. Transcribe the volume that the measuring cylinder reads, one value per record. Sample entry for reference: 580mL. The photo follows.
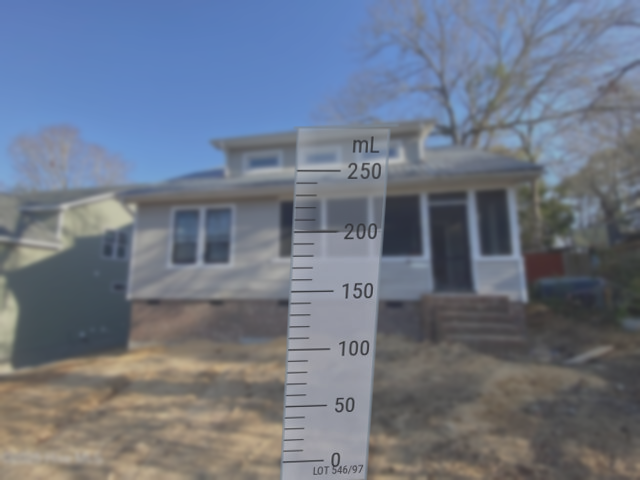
200mL
